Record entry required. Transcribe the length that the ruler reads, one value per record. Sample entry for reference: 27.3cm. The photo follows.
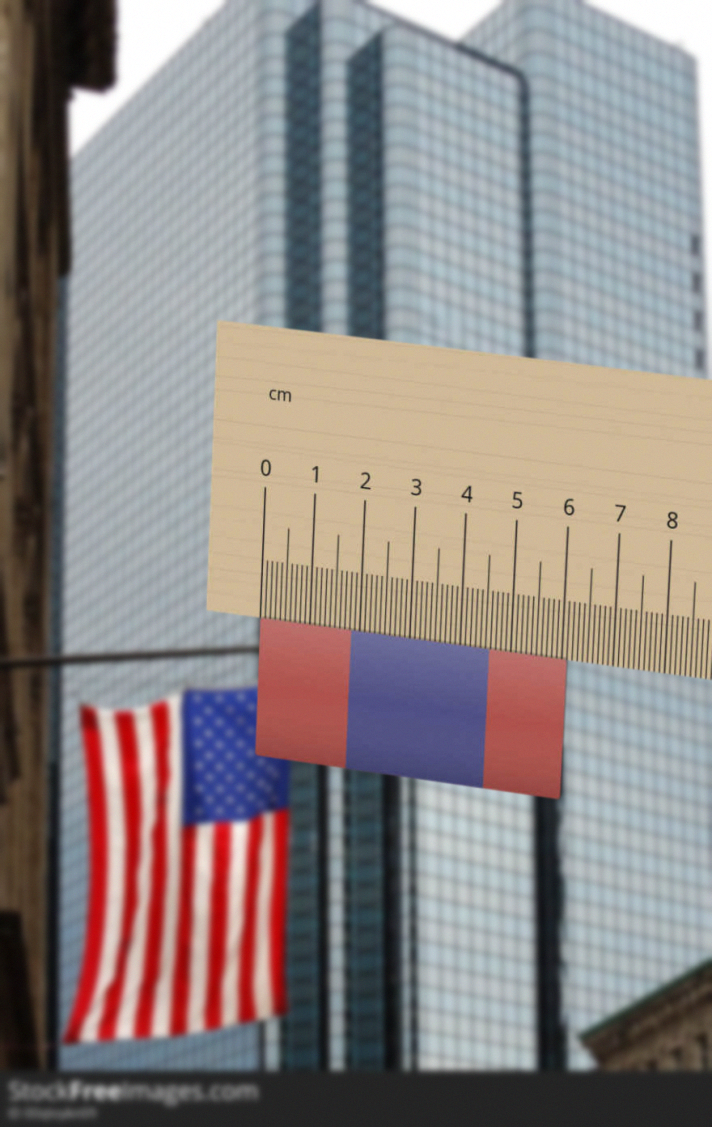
6.1cm
